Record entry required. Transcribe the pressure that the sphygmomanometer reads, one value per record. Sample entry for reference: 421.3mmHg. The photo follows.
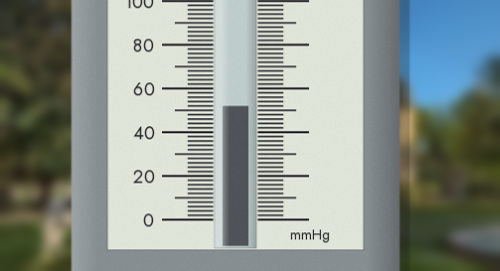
52mmHg
